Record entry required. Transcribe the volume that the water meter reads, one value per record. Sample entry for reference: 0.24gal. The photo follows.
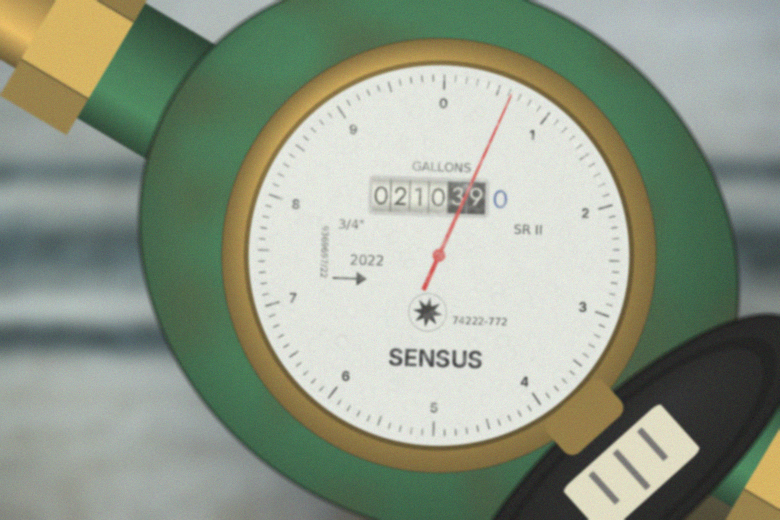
210390.6gal
